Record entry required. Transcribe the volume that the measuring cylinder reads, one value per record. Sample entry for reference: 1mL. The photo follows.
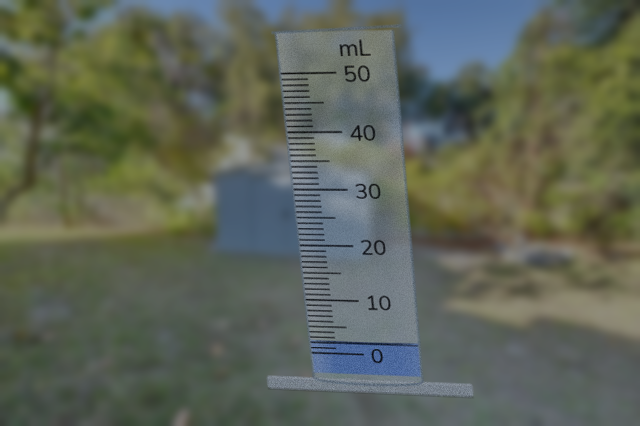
2mL
